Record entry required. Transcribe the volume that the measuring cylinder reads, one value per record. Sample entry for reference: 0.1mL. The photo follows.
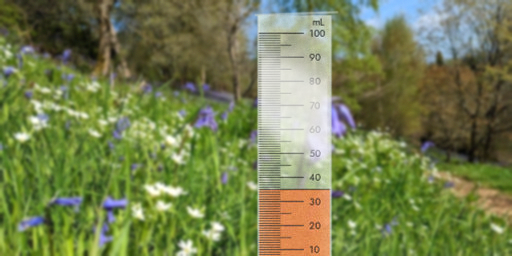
35mL
